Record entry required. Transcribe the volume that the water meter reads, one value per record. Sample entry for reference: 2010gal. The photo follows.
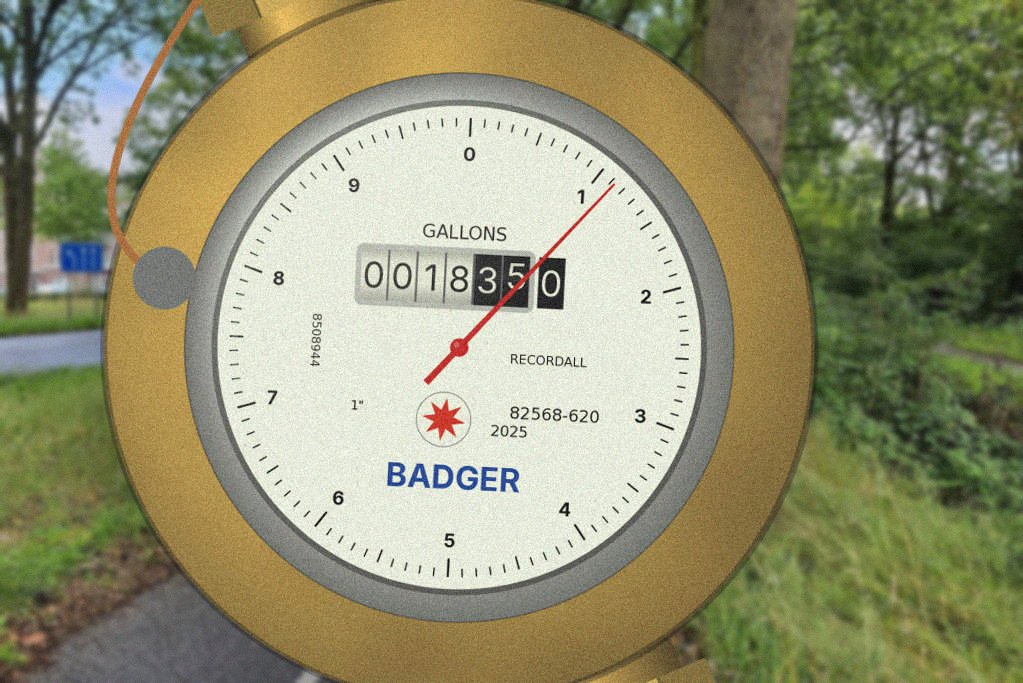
18351.1gal
